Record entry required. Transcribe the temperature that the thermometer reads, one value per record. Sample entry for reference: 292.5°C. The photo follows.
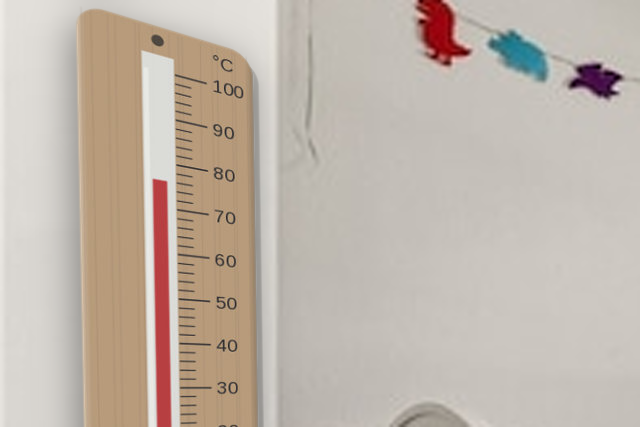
76°C
